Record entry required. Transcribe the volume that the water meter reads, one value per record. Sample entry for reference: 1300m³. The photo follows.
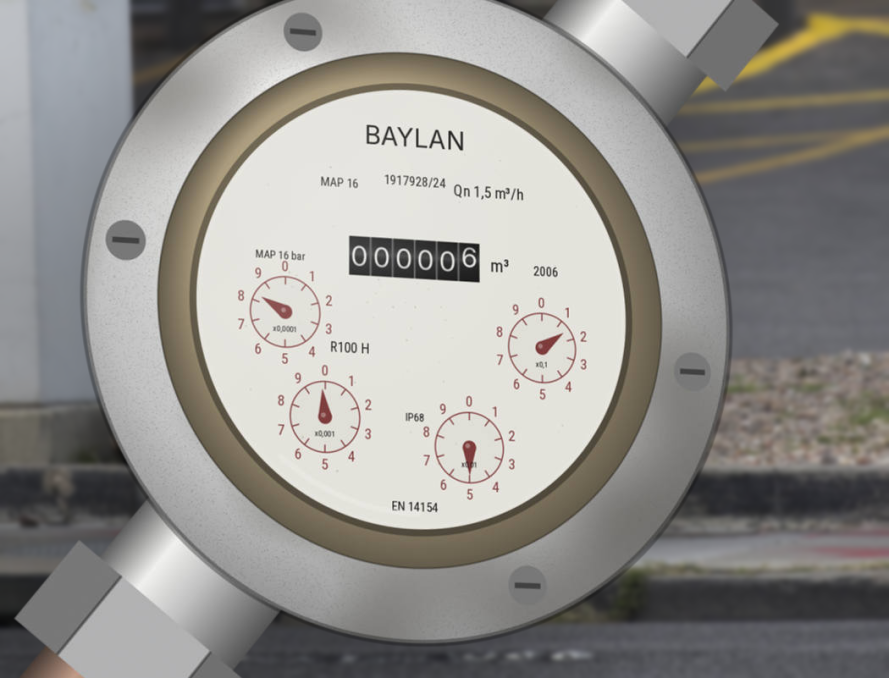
6.1498m³
